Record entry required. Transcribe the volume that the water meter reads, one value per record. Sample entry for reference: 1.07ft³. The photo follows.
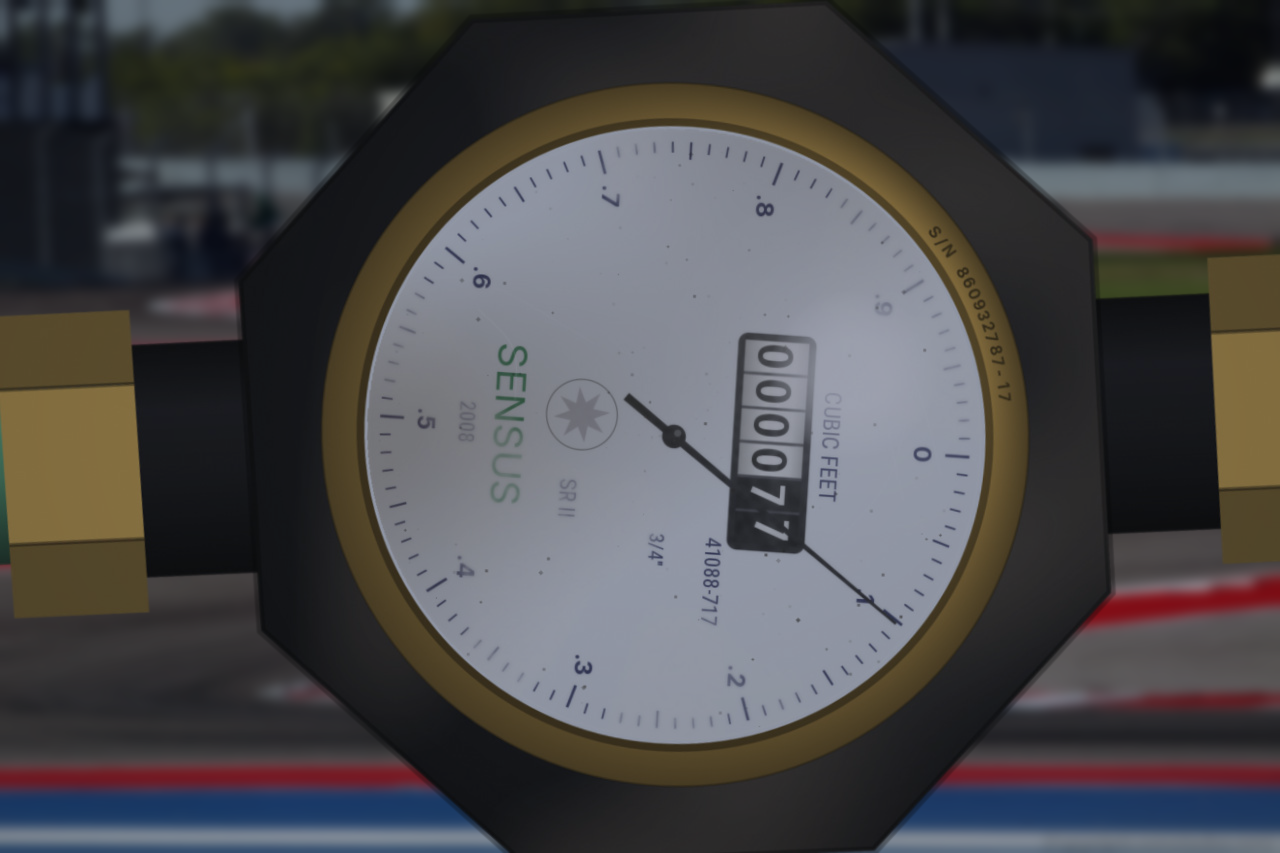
77.10ft³
